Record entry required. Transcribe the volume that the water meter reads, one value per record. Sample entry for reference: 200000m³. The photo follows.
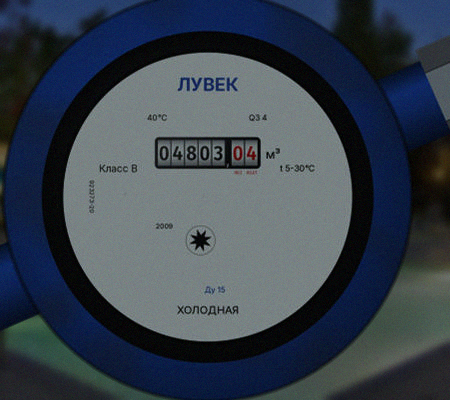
4803.04m³
